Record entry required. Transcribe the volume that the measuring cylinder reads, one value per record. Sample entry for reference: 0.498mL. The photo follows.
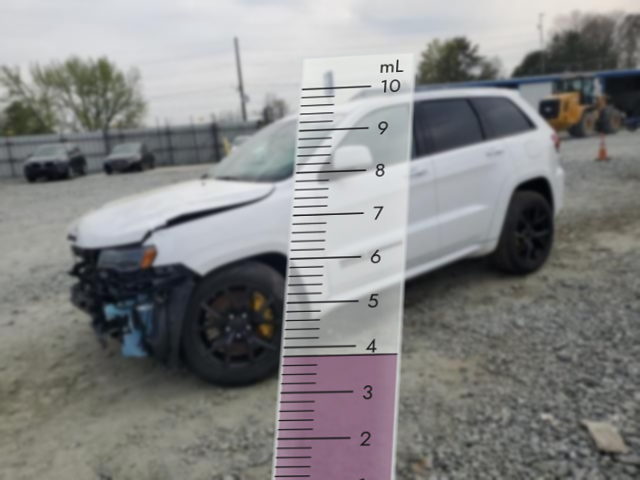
3.8mL
